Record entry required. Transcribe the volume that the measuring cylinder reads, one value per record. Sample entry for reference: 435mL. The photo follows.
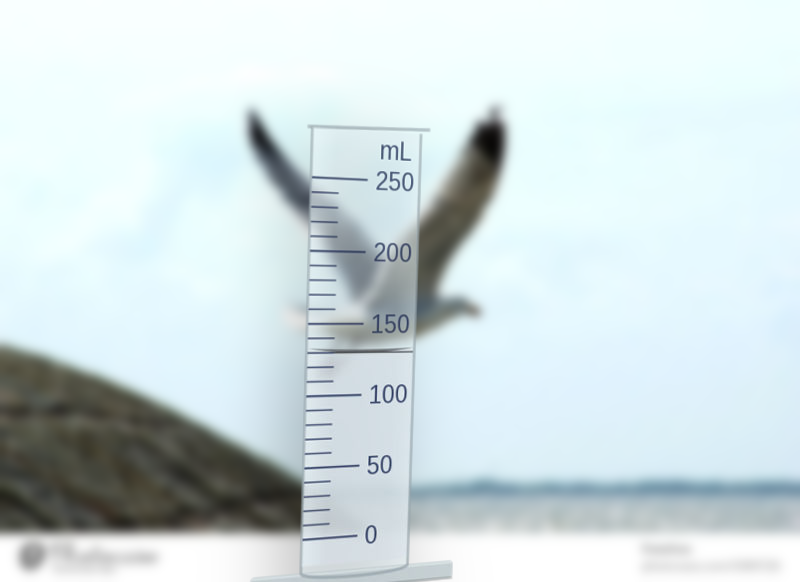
130mL
